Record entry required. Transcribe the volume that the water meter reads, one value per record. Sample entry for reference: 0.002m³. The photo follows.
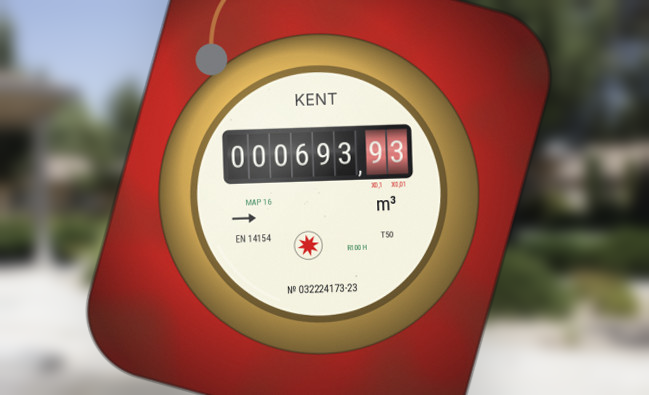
693.93m³
